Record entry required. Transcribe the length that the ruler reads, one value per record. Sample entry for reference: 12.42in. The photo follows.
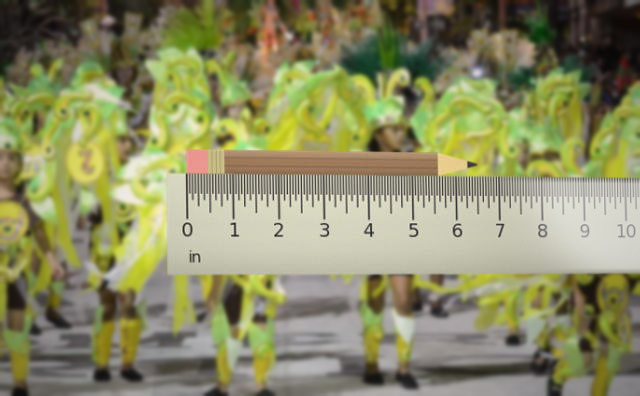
6.5in
